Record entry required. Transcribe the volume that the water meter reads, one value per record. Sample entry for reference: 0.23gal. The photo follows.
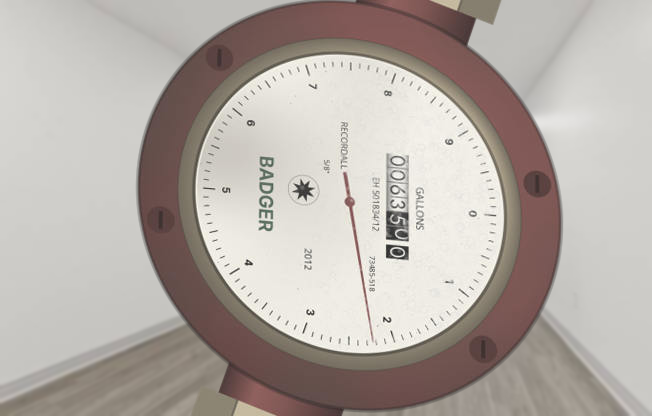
63502.2gal
